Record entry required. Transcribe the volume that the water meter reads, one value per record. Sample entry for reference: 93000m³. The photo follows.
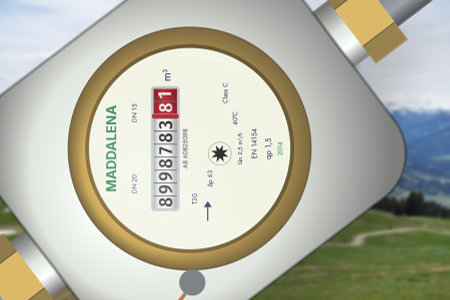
8998783.81m³
